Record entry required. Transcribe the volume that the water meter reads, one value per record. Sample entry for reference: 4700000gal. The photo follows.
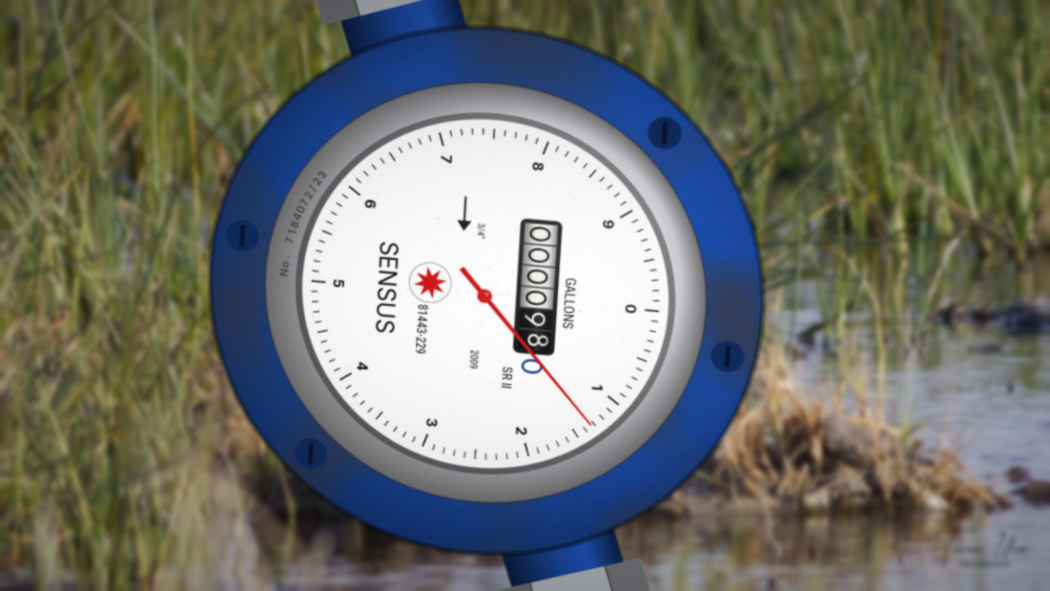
981.3gal
